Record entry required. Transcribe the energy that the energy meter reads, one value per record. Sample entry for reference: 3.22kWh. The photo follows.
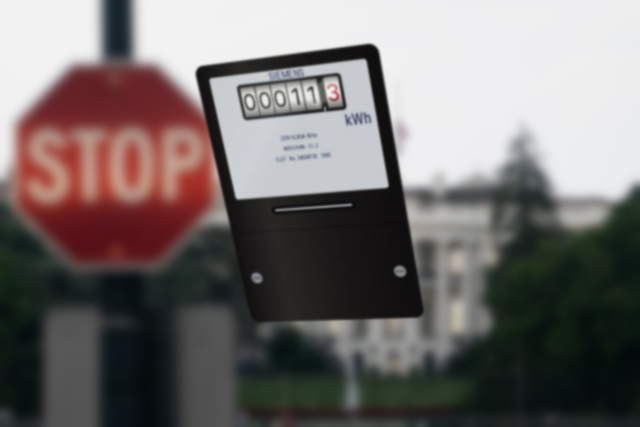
11.3kWh
